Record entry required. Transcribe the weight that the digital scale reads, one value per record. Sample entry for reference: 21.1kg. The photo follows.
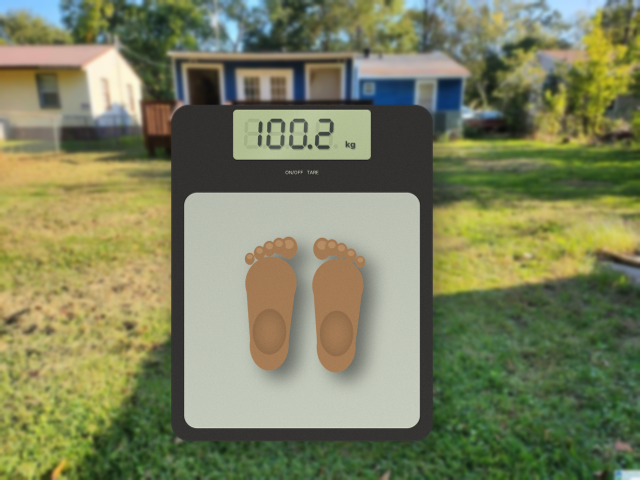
100.2kg
